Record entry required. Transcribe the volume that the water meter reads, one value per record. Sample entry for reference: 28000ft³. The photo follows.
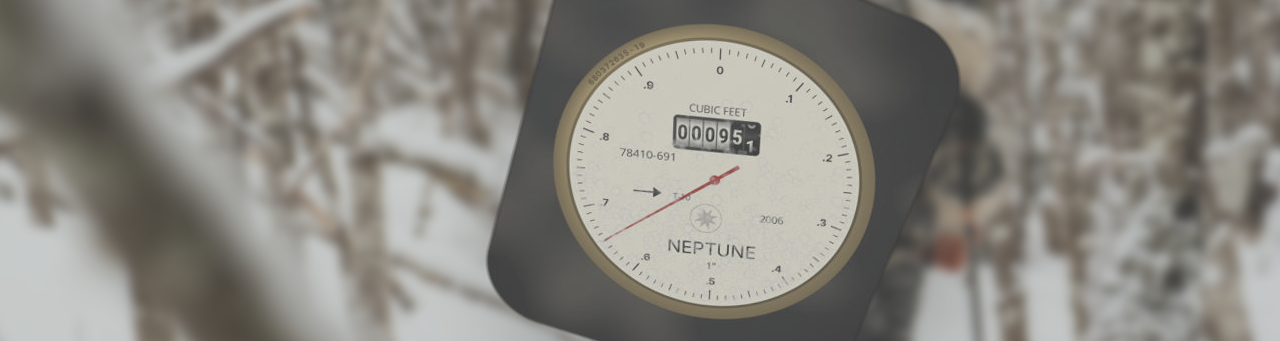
950.65ft³
